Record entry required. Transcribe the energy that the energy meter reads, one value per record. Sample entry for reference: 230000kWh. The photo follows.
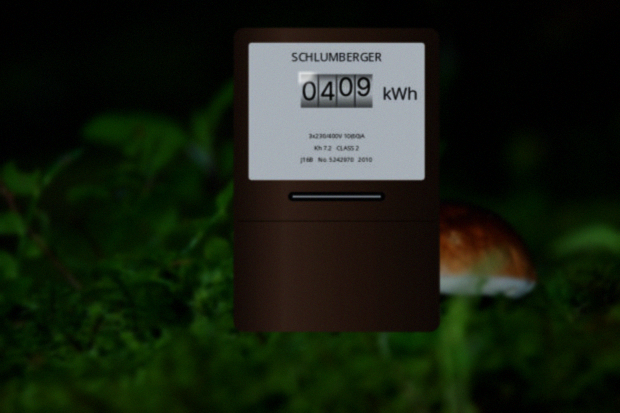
409kWh
